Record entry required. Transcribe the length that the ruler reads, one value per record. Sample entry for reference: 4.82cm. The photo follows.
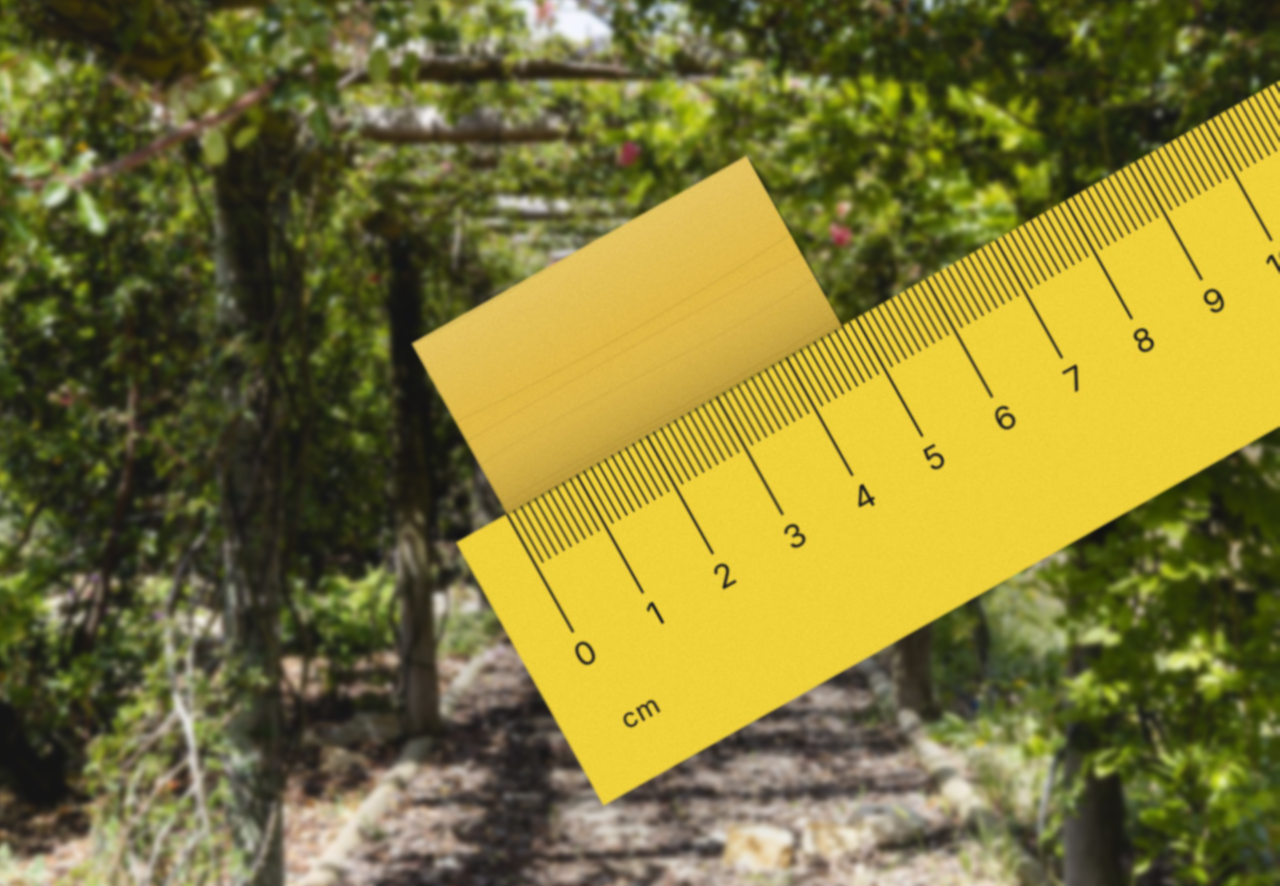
4.8cm
